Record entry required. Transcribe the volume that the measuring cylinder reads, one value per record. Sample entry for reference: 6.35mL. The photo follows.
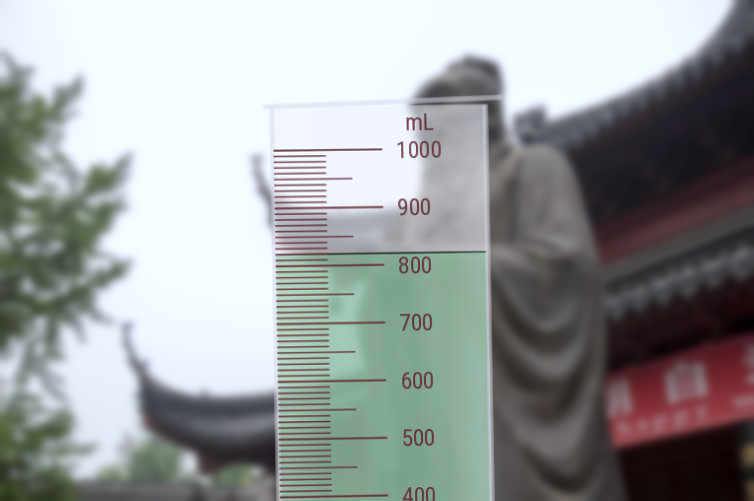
820mL
